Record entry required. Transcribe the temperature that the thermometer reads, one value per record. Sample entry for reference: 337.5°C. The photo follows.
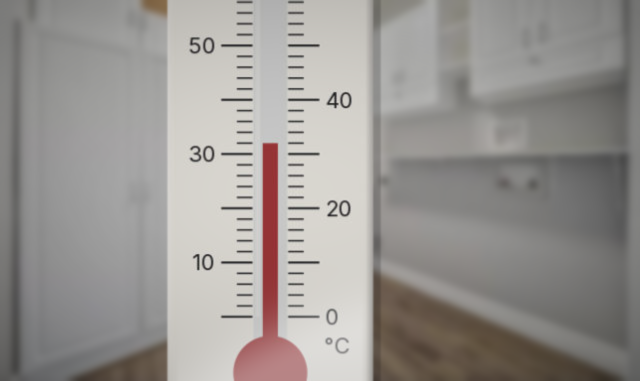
32°C
